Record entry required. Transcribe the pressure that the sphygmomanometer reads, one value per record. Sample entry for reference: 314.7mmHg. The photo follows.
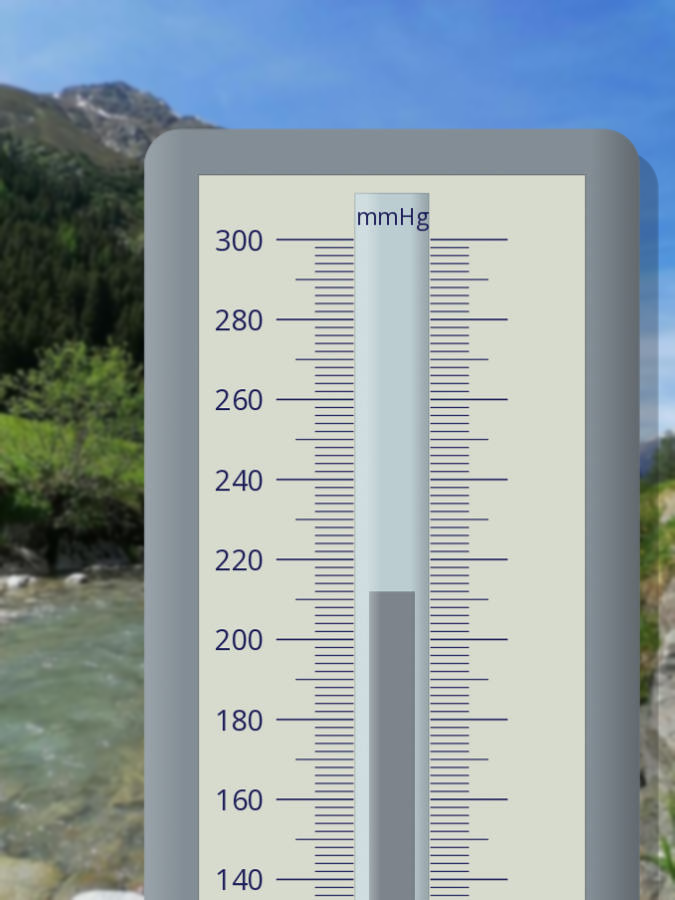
212mmHg
